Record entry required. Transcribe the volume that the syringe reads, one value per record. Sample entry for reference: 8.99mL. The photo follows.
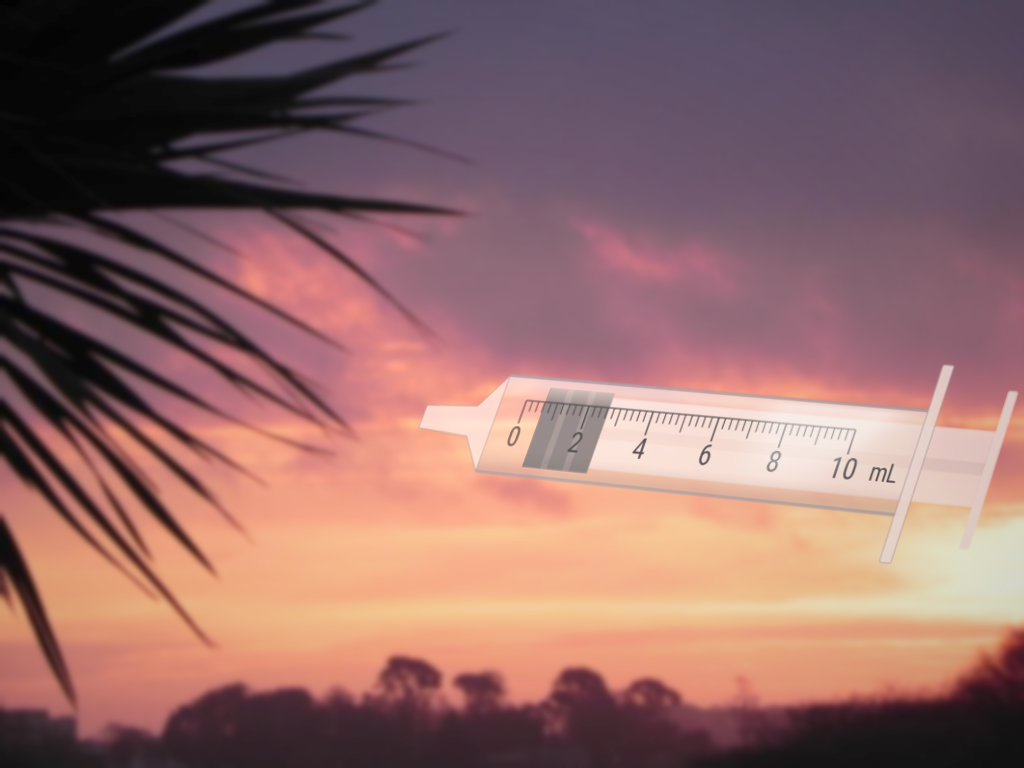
0.6mL
